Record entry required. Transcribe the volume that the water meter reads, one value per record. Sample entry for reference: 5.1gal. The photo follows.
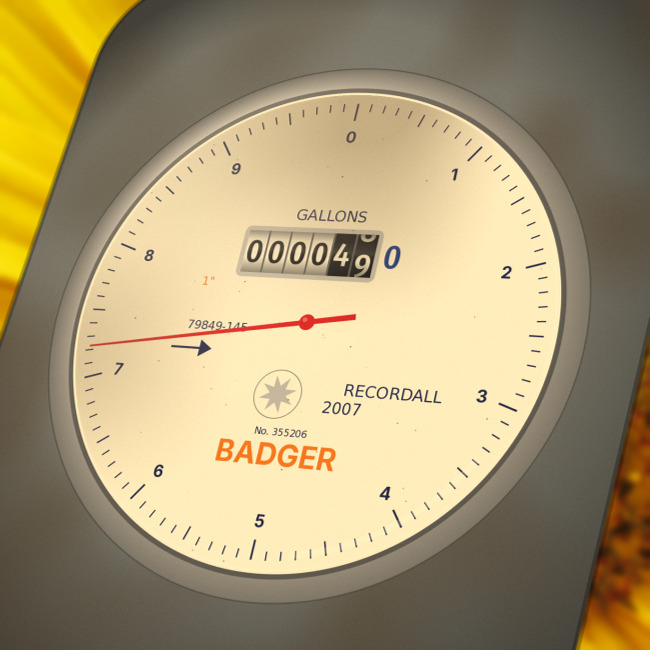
487.2gal
